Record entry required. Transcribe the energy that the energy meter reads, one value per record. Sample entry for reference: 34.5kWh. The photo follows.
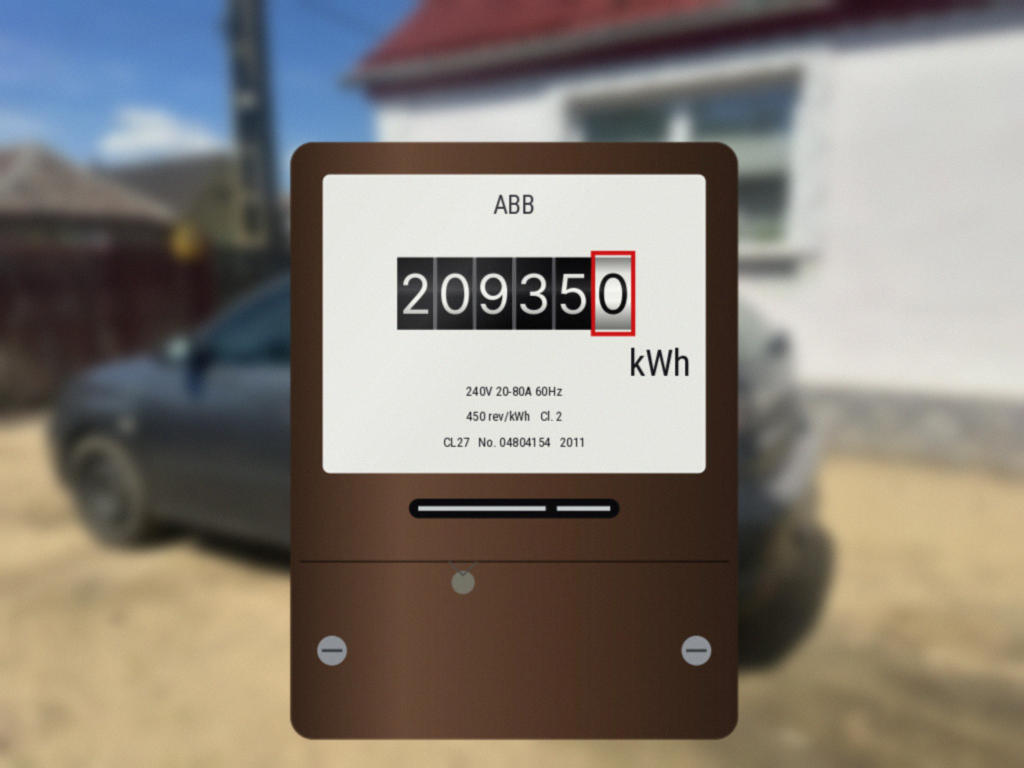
20935.0kWh
